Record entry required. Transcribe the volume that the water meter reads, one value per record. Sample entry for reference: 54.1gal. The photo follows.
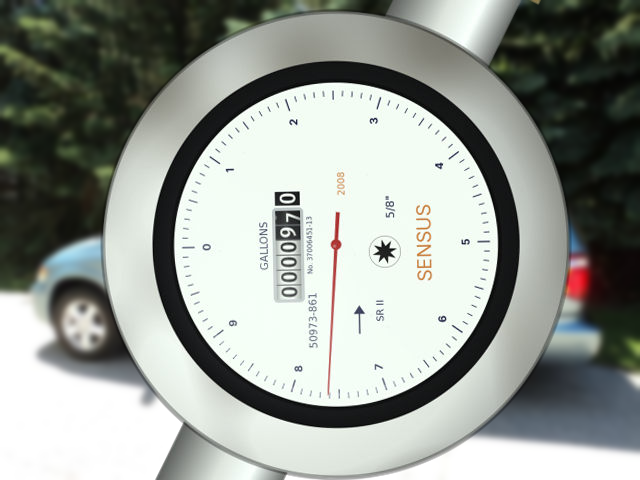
967.6gal
